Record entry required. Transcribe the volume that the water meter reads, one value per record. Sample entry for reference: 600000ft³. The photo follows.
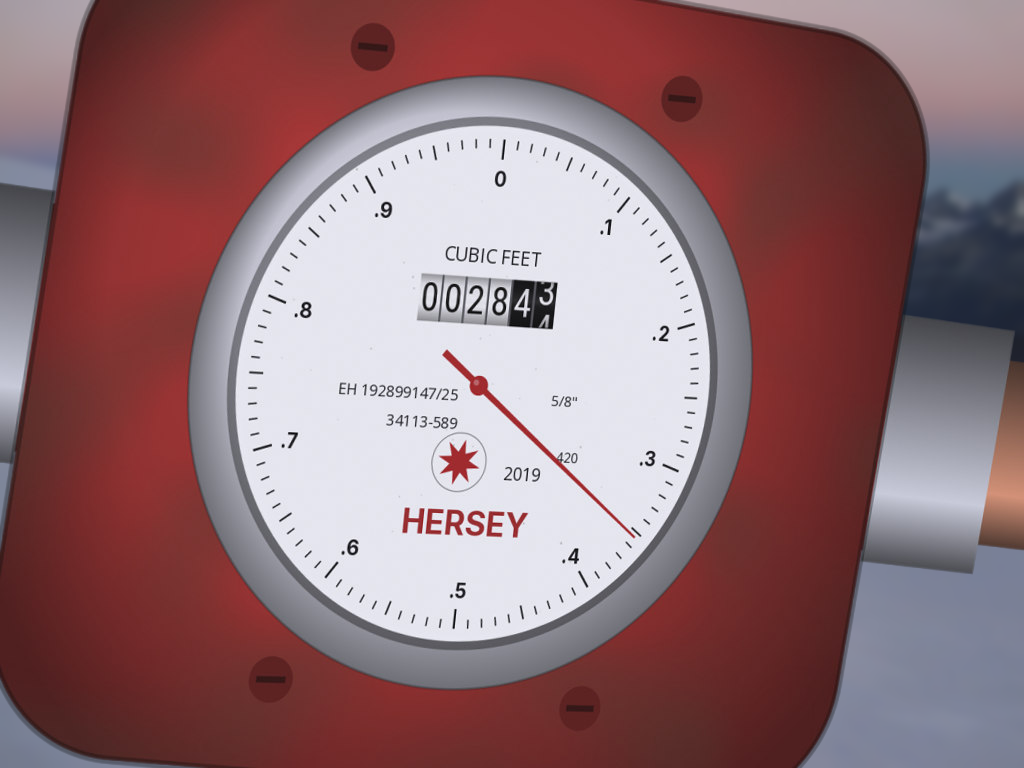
2843.35ft³
